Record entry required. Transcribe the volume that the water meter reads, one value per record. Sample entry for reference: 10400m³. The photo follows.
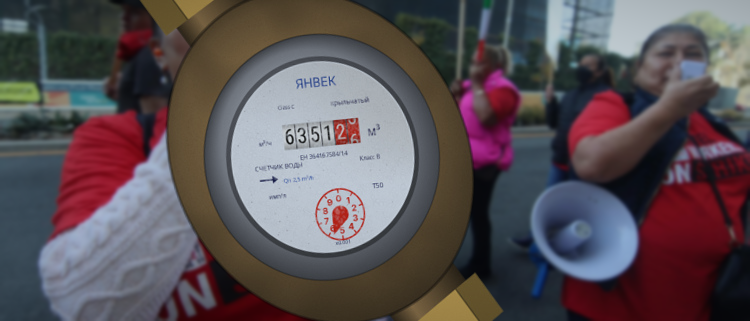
6351.255m³
